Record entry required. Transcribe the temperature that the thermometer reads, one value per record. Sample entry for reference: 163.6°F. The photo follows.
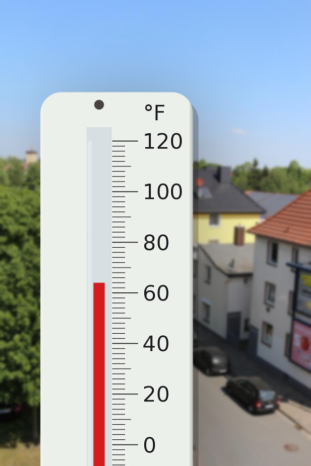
64°F
